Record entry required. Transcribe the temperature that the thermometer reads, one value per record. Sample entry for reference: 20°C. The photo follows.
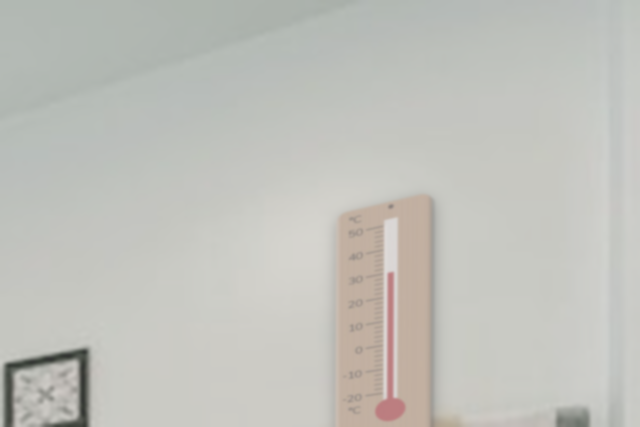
30°C
